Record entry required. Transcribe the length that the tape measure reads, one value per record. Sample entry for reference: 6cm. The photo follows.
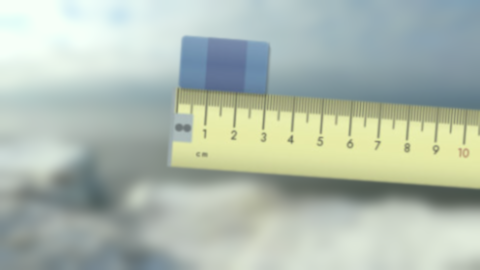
3cm
